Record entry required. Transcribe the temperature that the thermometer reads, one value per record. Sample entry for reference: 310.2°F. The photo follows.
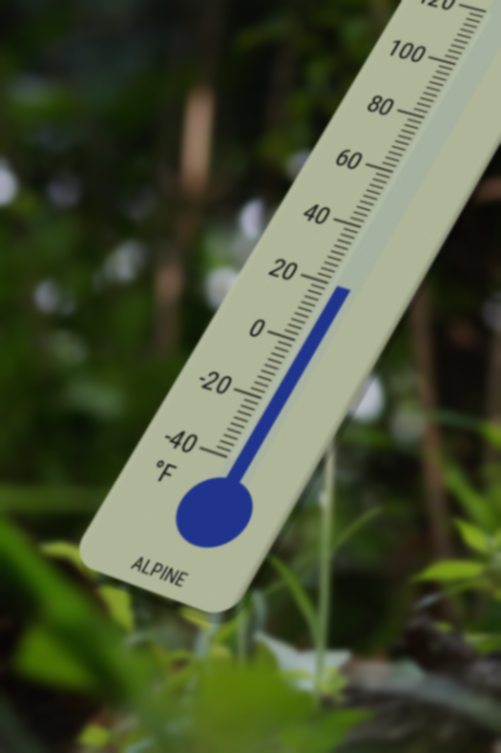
20°F
